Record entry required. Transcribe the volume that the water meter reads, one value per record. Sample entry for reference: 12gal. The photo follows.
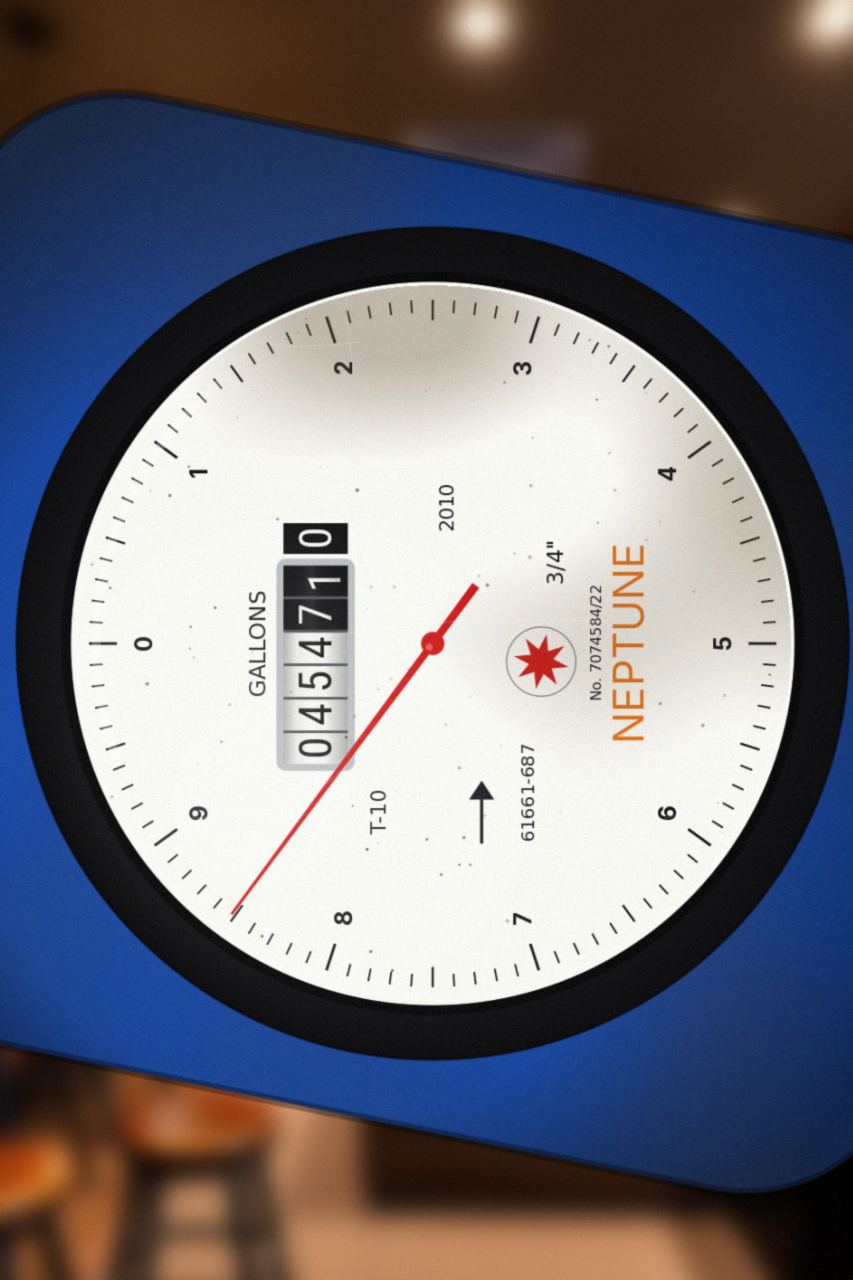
454708.5gal
